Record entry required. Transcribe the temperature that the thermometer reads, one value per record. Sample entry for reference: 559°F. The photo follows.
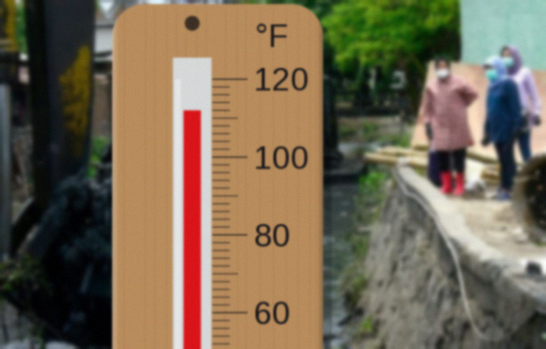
112°F
